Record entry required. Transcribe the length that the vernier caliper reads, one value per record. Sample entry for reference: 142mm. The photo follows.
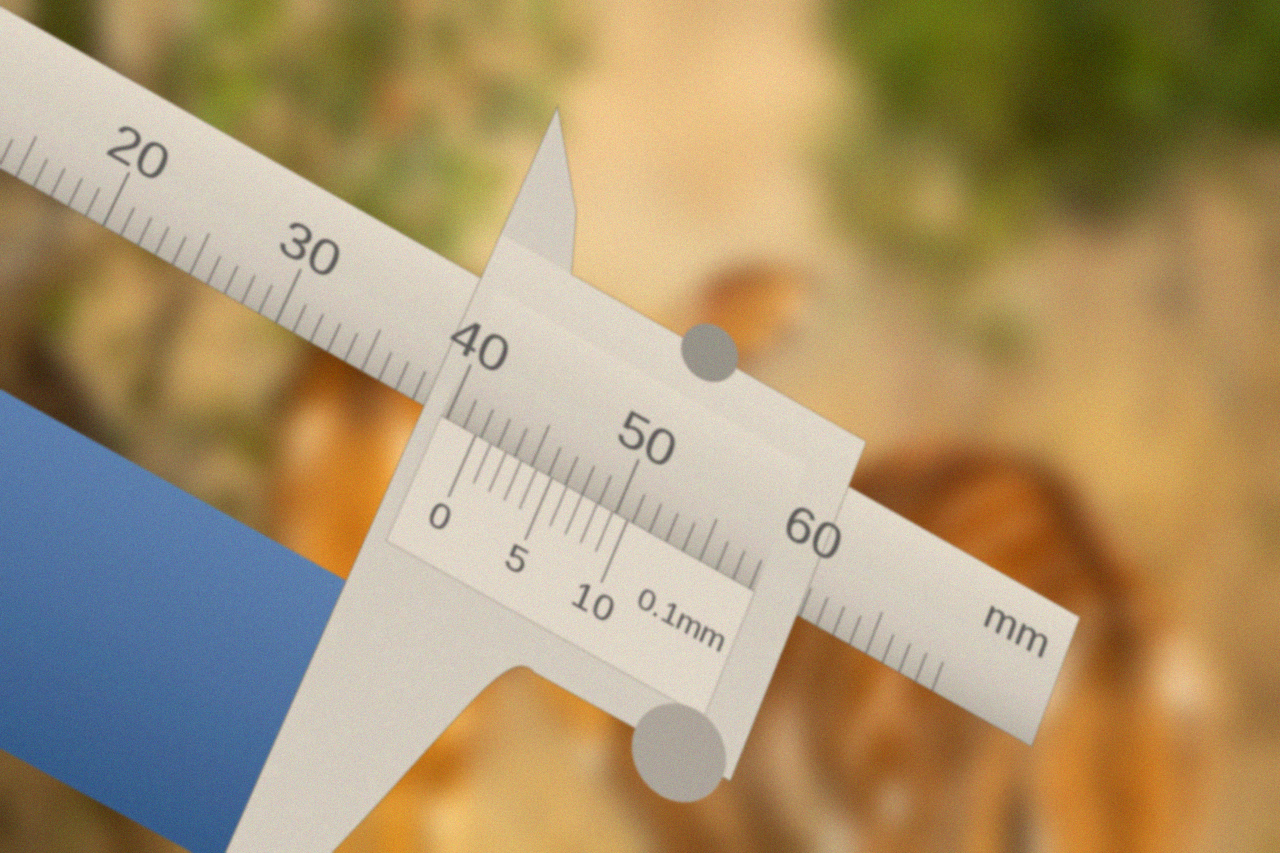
41.7mm
